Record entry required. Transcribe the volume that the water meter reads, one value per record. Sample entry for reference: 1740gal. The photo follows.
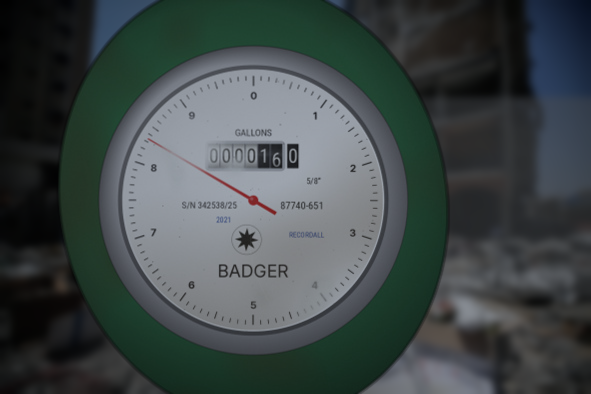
158.3gal
